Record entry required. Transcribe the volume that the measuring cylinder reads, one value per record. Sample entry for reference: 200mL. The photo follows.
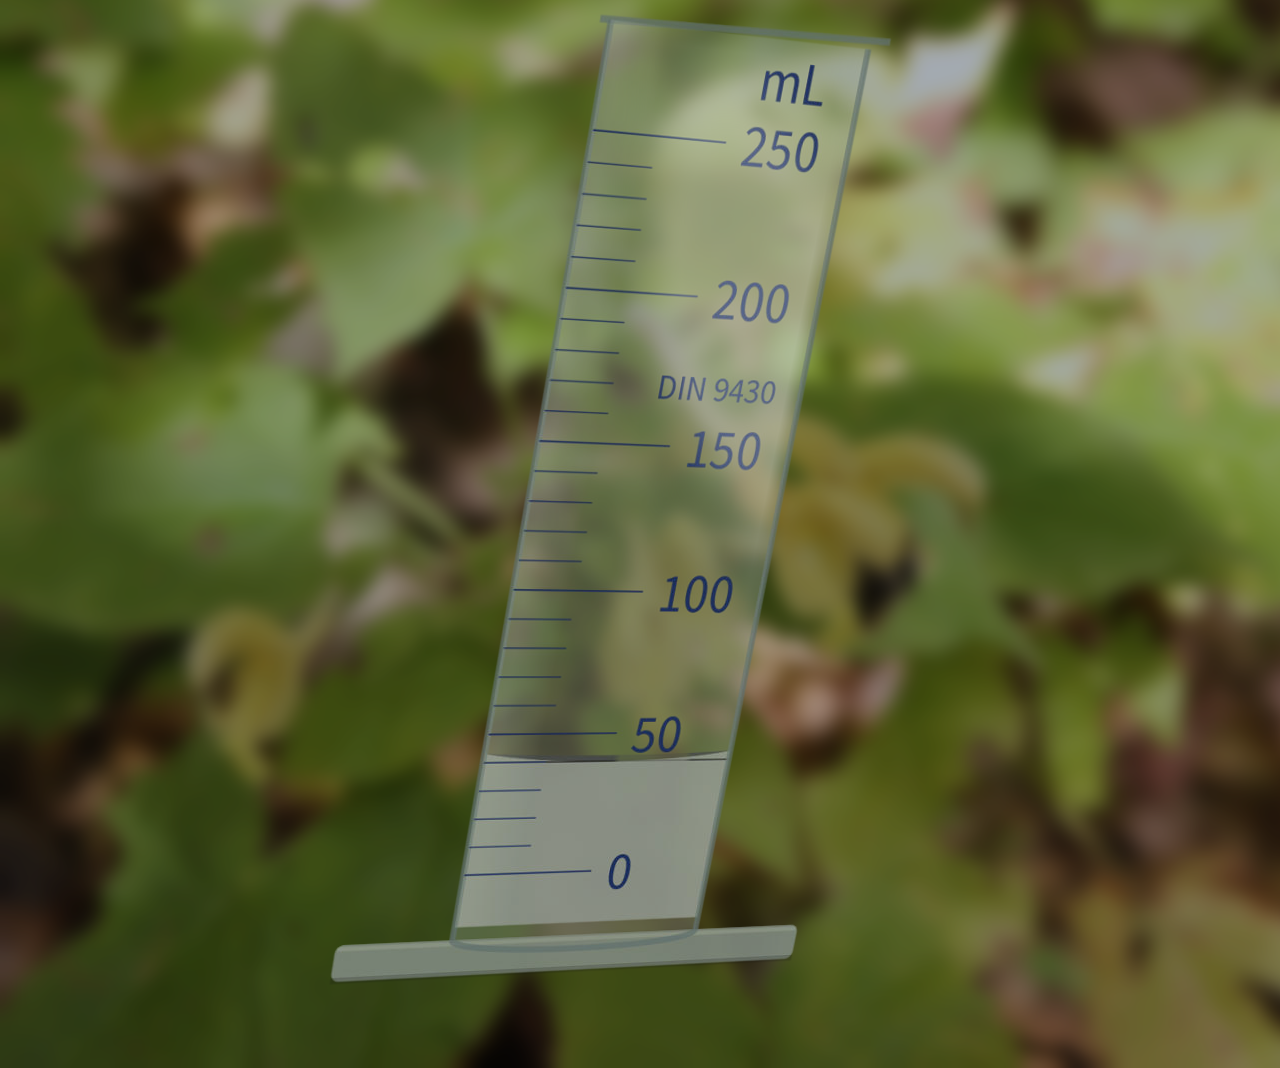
40mL
